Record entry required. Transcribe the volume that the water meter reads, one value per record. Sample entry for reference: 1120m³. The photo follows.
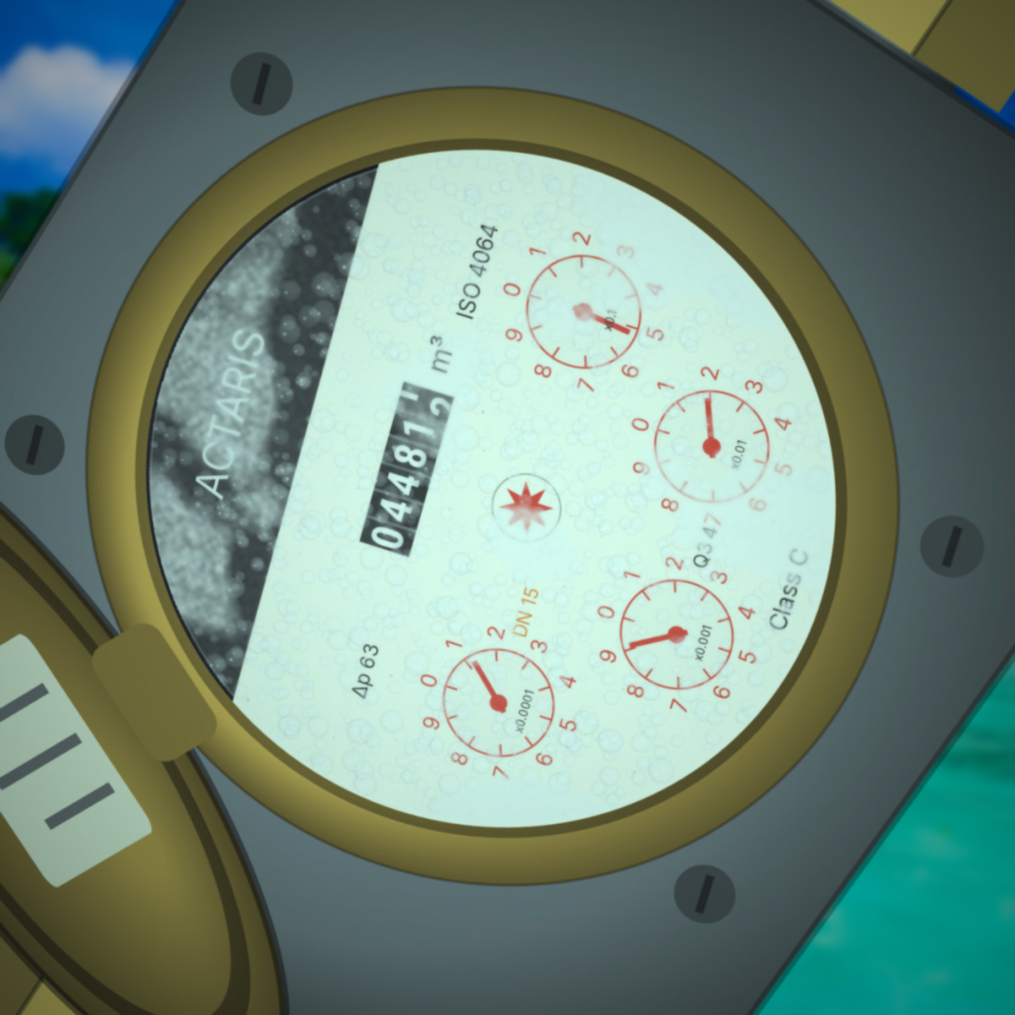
44811.5191m³
